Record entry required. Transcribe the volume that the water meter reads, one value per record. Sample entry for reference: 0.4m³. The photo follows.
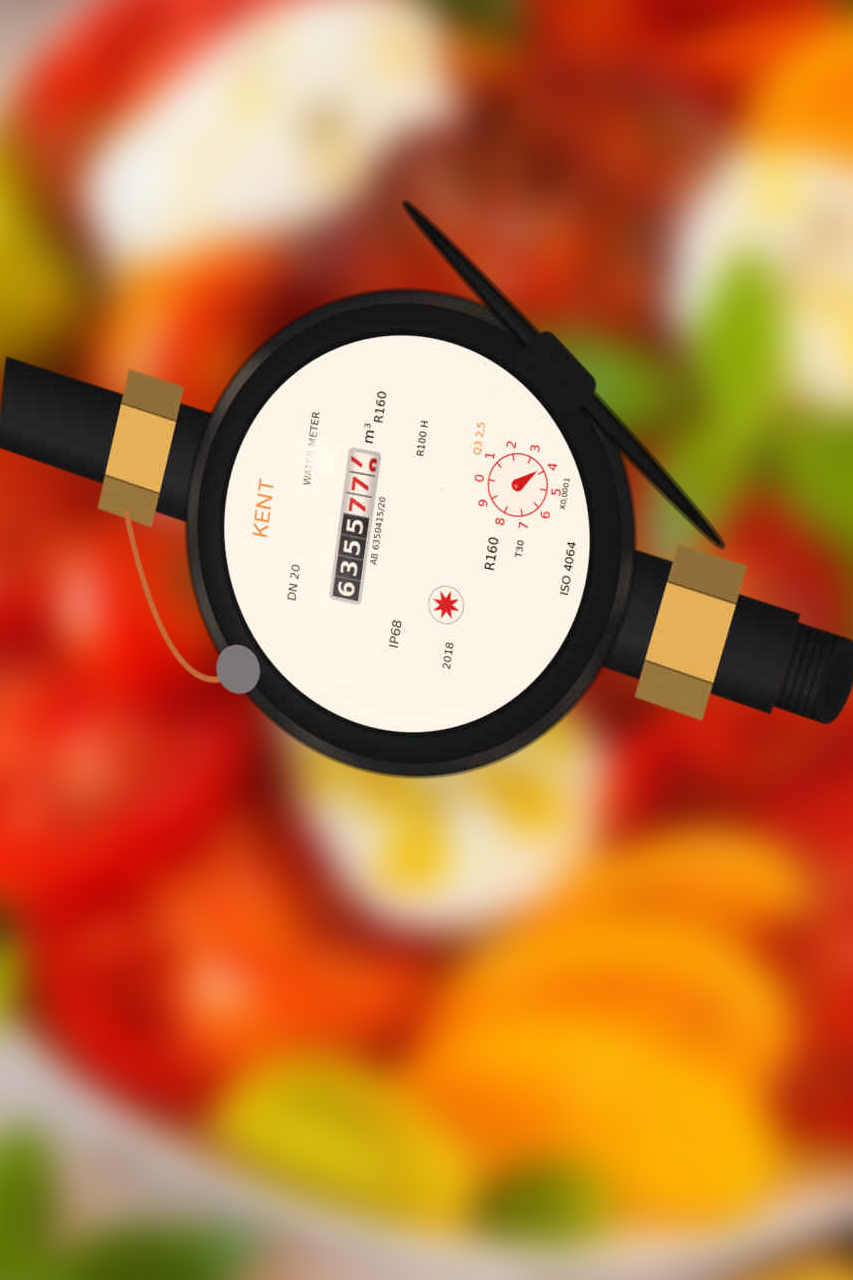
6355.7773m³
